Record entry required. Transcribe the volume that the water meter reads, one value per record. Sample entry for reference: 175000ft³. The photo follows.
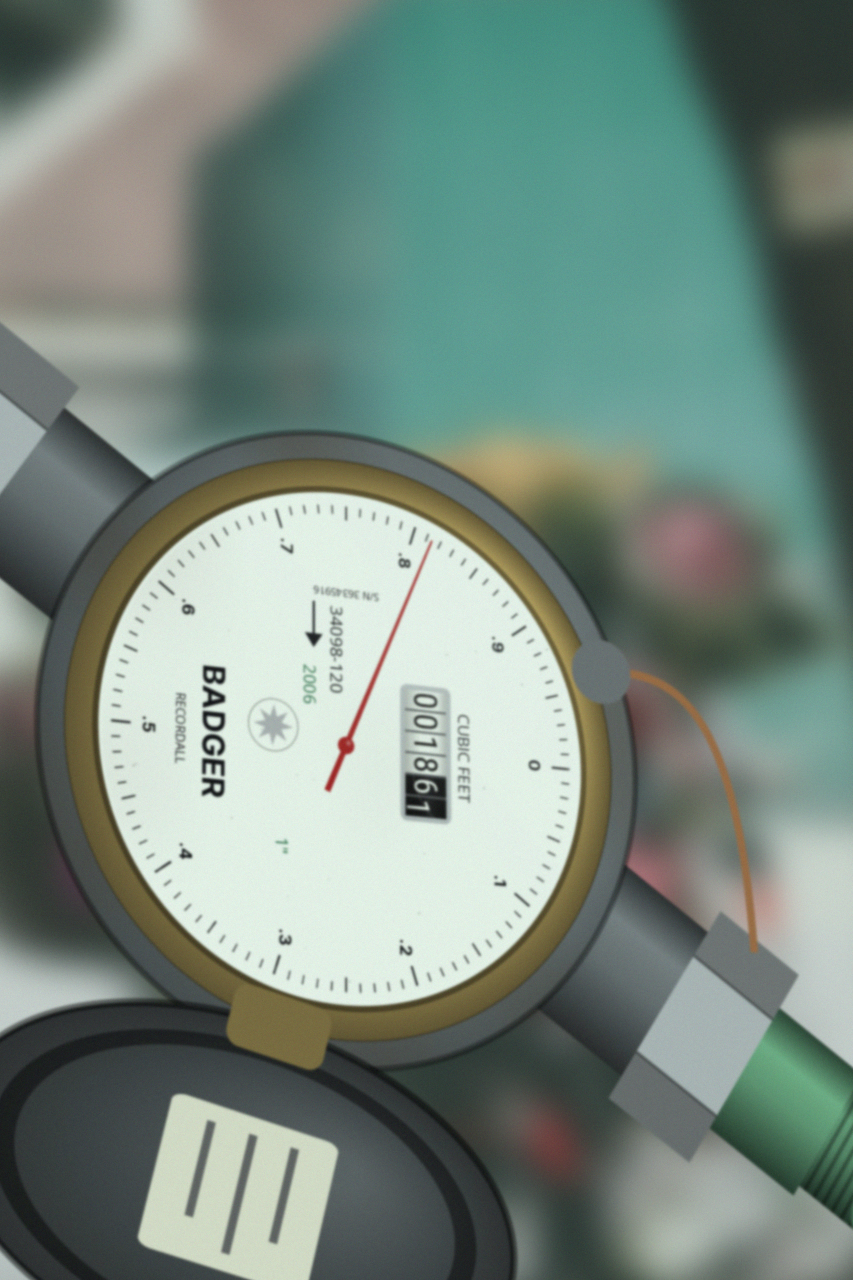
1860.81ft³
